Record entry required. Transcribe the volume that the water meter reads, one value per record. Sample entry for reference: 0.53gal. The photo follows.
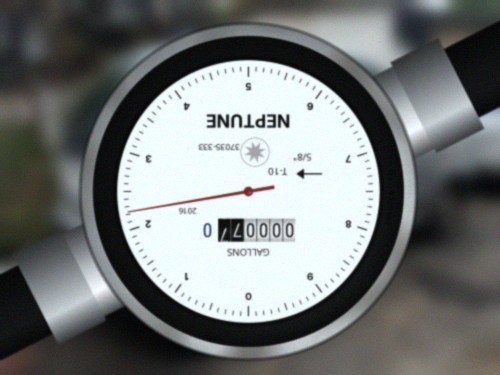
772.2gal
